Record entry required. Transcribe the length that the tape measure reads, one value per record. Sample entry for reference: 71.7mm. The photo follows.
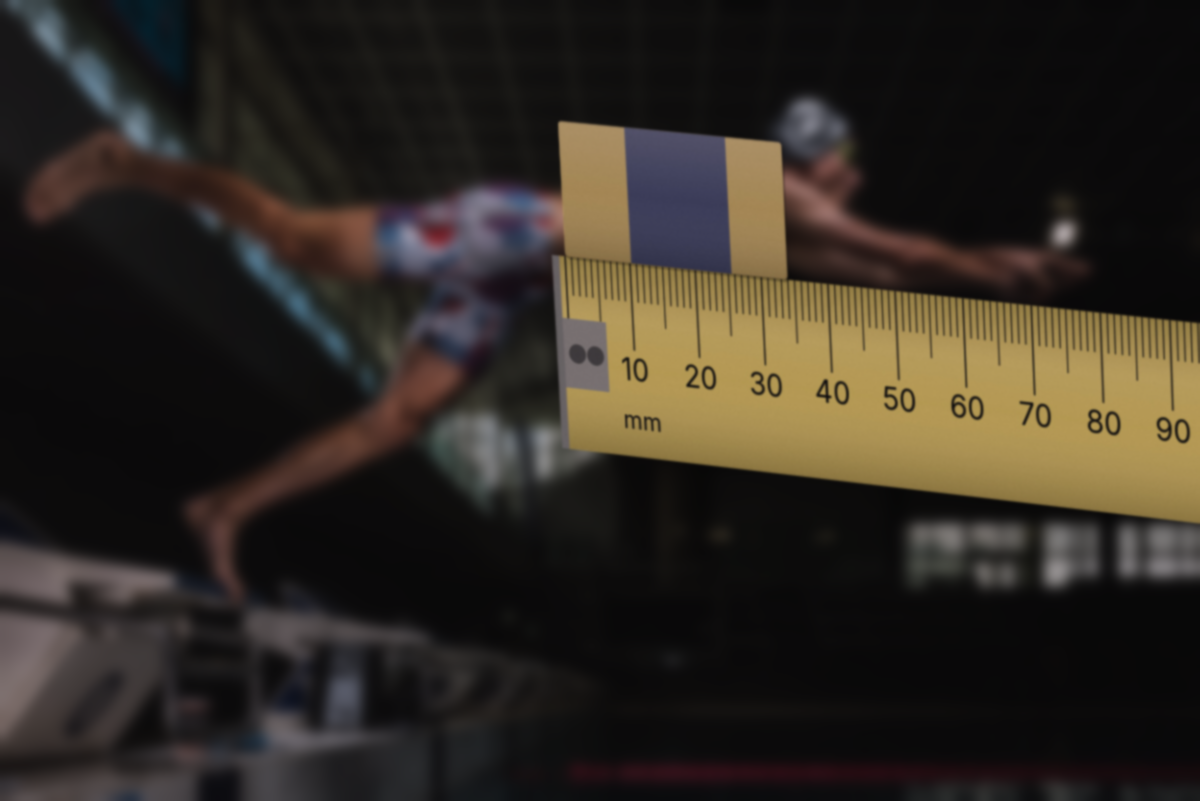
34mm
